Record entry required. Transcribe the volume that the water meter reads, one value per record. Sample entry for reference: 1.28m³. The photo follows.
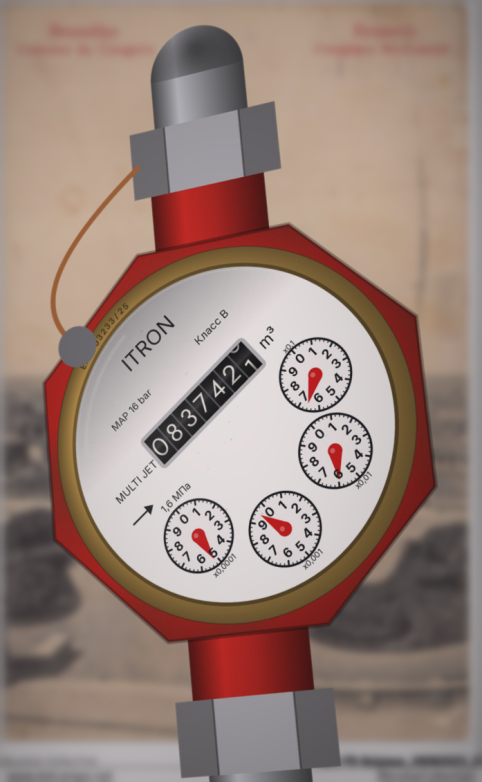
837420.6595m³
